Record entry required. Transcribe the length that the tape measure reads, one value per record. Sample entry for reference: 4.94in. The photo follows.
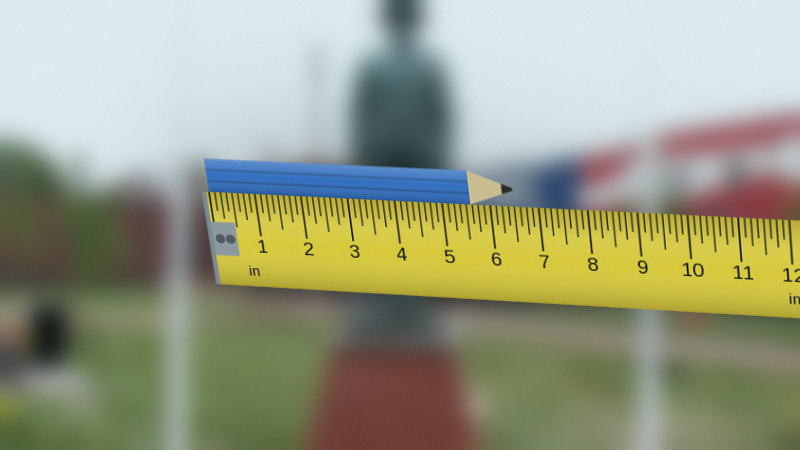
6.5in
